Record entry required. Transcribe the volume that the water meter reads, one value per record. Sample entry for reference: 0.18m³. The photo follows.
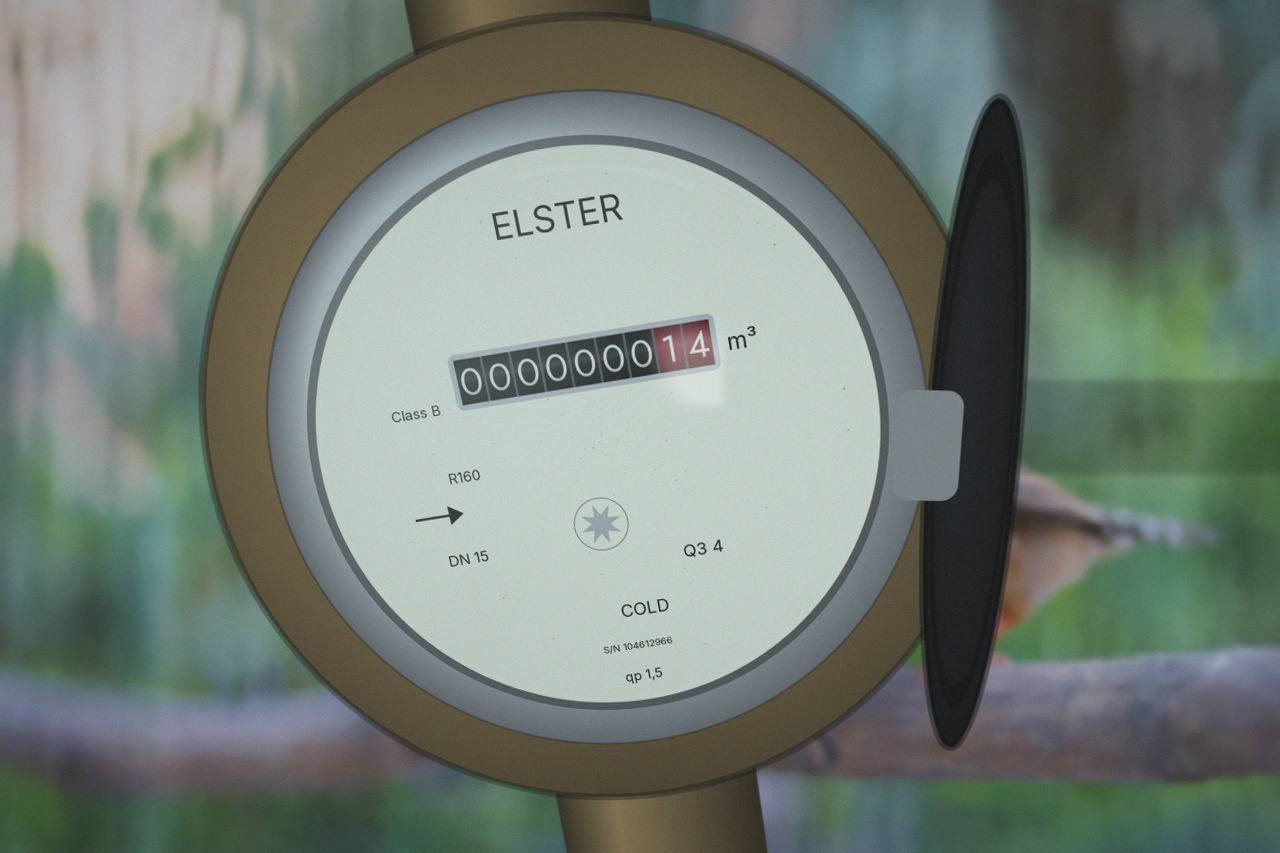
0.14m³
